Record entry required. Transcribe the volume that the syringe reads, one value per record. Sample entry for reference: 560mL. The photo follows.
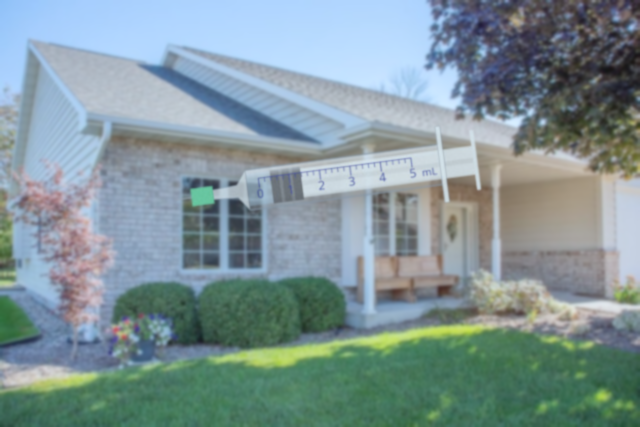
0.4mL
